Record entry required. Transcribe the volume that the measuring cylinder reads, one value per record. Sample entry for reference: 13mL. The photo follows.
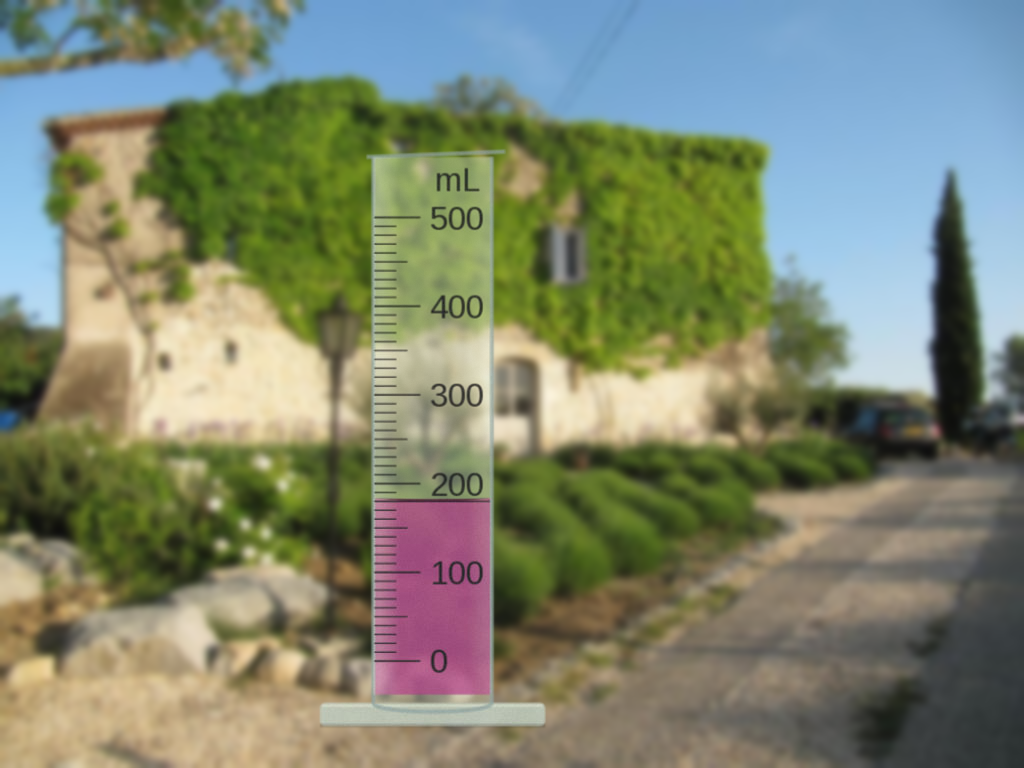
180mL
